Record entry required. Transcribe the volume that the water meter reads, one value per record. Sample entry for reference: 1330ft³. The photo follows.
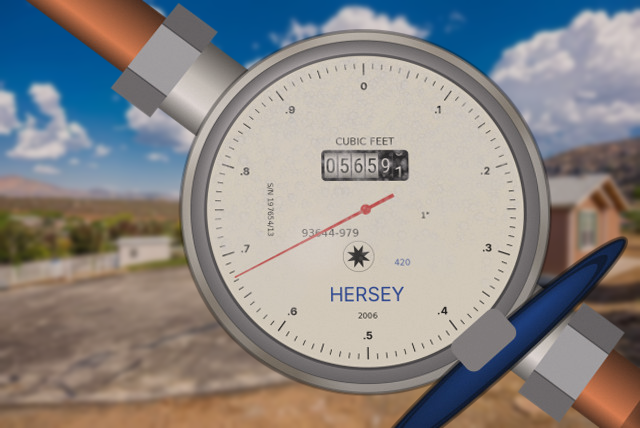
56590.67ft³
